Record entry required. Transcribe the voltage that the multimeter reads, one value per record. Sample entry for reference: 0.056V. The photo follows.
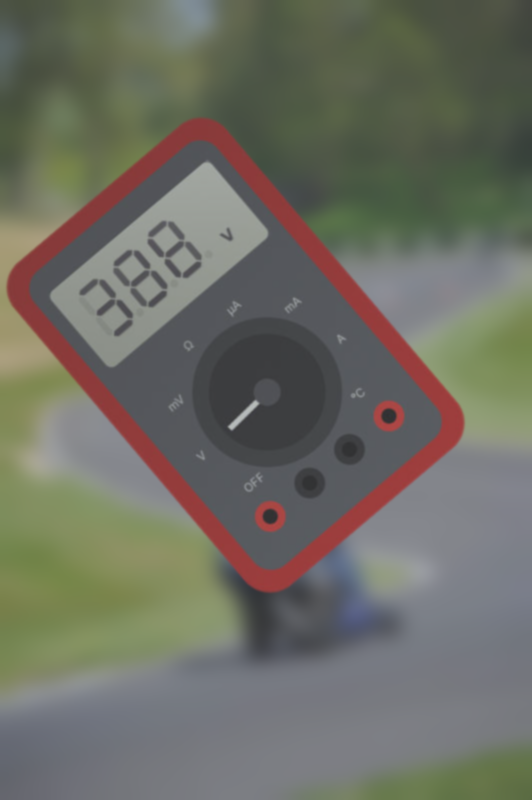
388V
